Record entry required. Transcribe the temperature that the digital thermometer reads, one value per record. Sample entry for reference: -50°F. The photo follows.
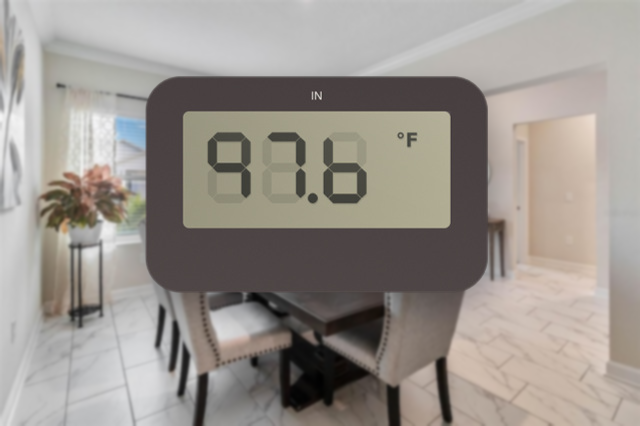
97.6°F
